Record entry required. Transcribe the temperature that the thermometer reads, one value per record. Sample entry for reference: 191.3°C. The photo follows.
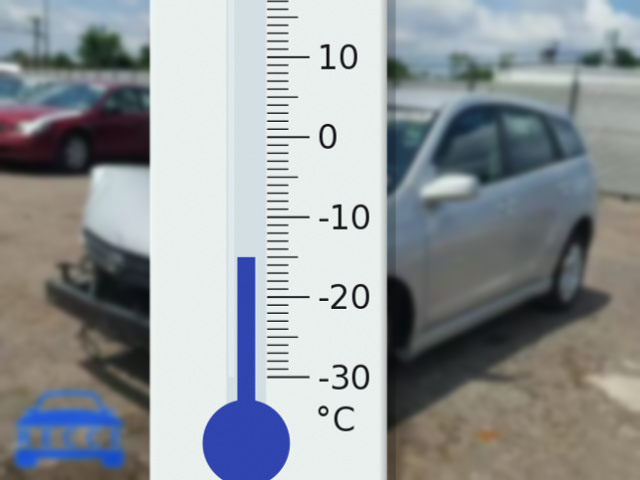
-15°C
